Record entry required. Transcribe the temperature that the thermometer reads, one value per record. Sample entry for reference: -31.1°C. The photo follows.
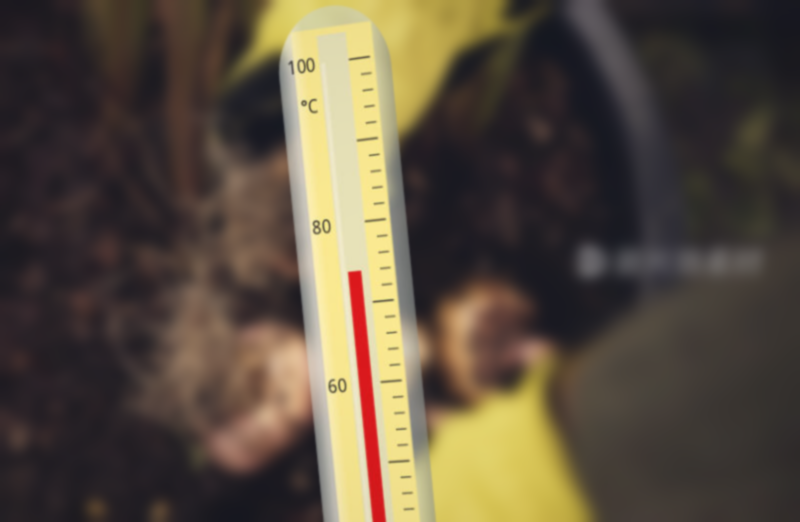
74°C
